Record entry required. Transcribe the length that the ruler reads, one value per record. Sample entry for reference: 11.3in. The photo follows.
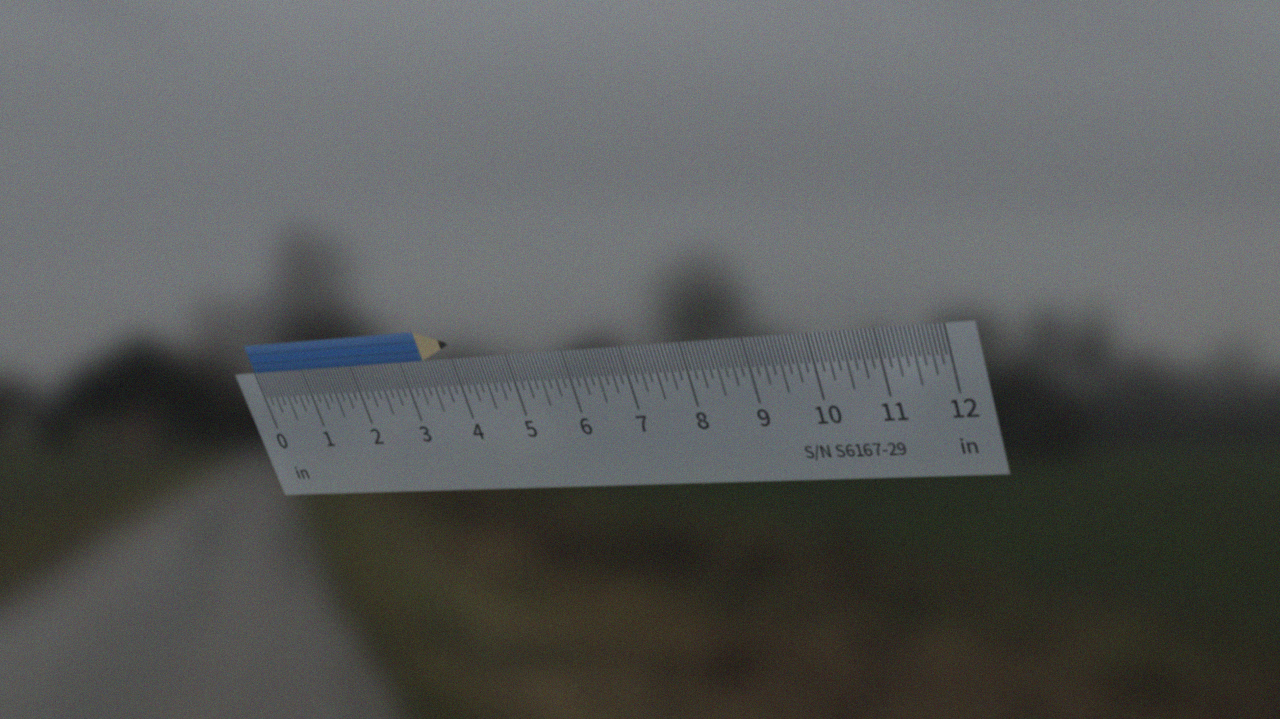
4in
